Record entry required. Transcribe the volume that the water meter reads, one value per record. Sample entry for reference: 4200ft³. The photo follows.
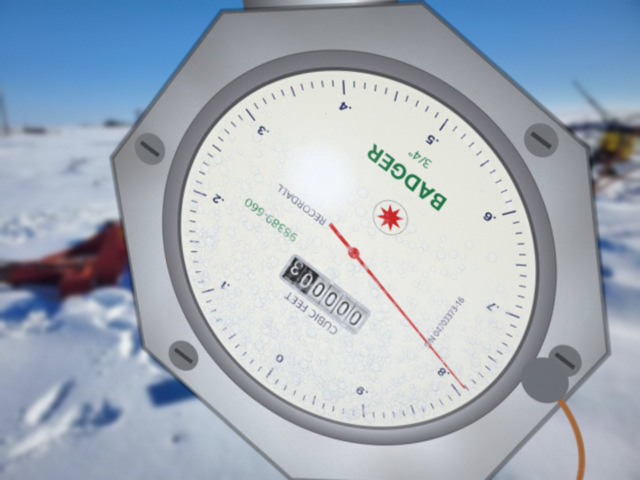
2.79ft³
